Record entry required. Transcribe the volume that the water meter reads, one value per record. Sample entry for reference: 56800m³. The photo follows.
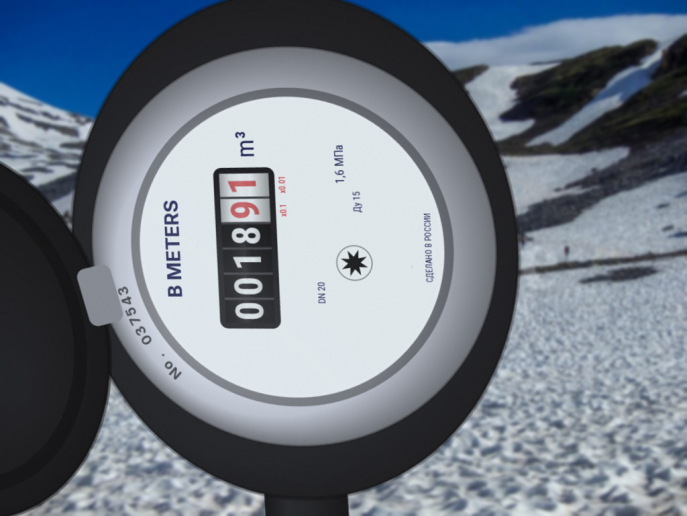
18.91m³
